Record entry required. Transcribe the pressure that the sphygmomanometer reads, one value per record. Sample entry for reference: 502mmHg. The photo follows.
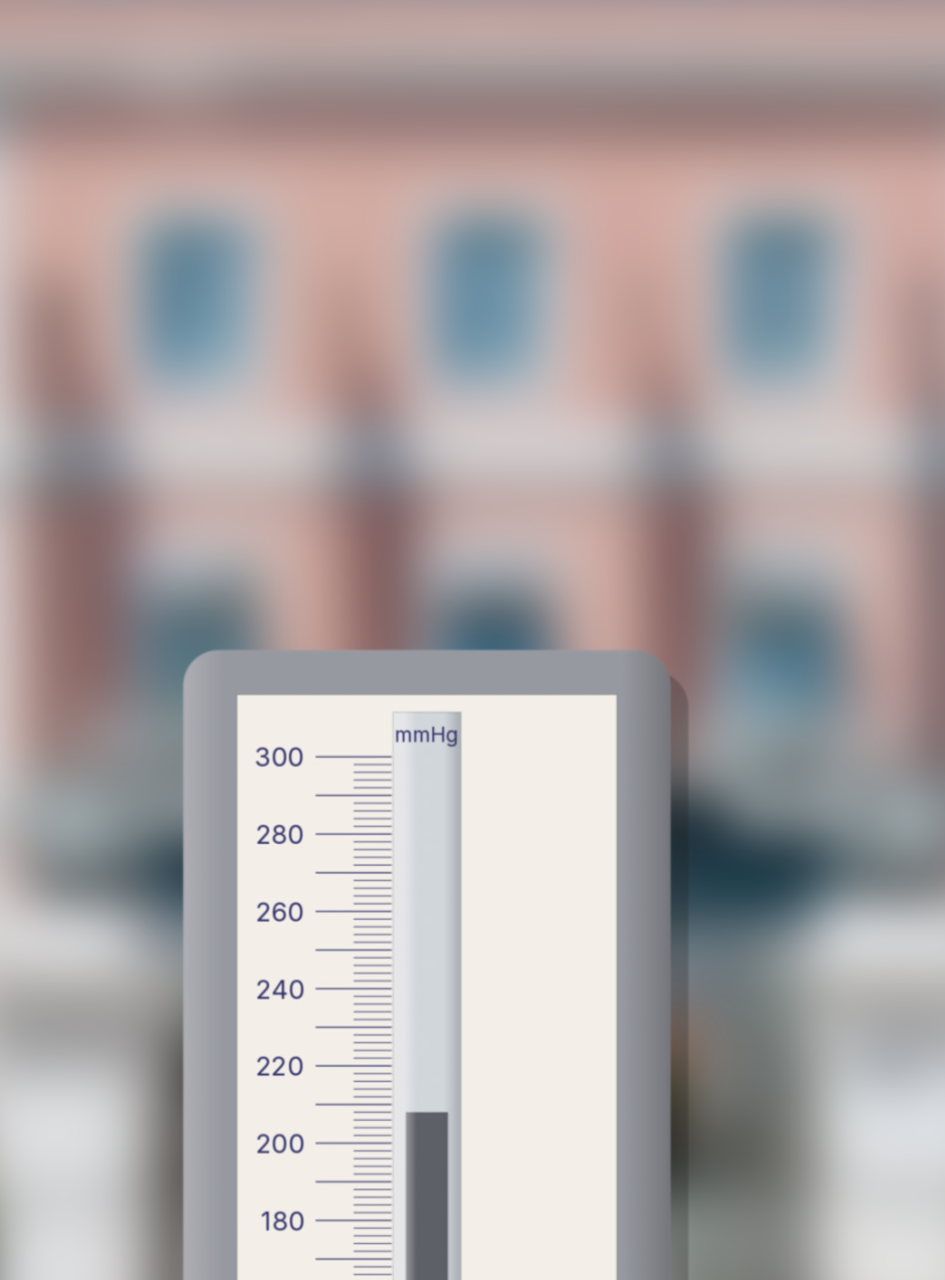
208mmHg
